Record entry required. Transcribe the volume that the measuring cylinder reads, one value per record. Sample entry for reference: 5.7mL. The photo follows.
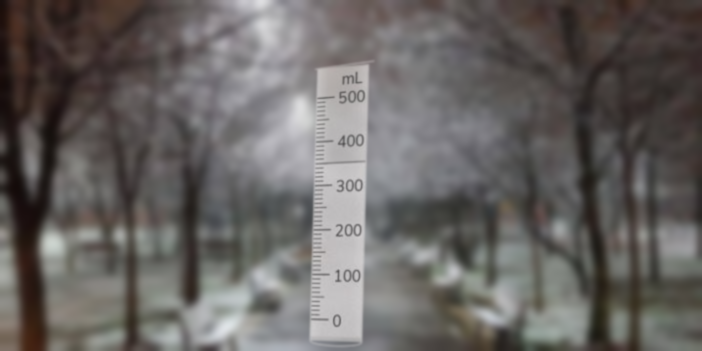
350mL
